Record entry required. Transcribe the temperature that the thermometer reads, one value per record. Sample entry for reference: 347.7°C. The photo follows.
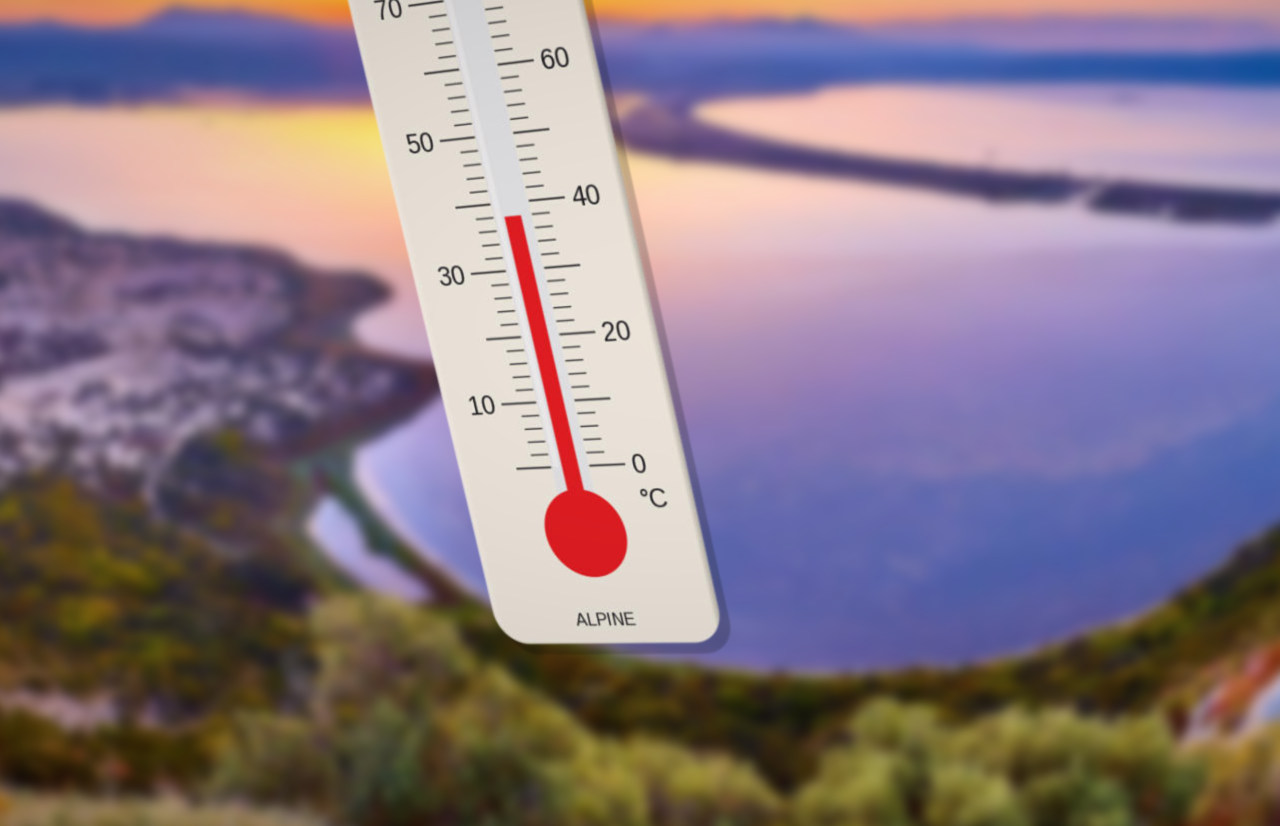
38°C
